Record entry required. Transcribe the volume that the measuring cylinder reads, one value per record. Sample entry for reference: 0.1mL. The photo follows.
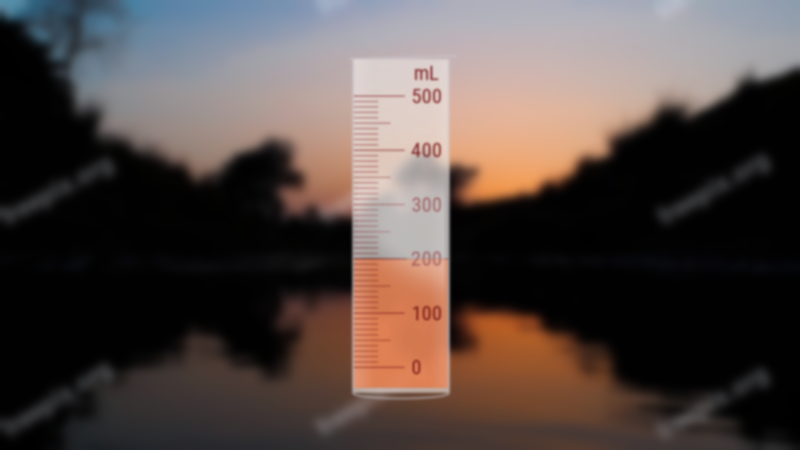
200mL
